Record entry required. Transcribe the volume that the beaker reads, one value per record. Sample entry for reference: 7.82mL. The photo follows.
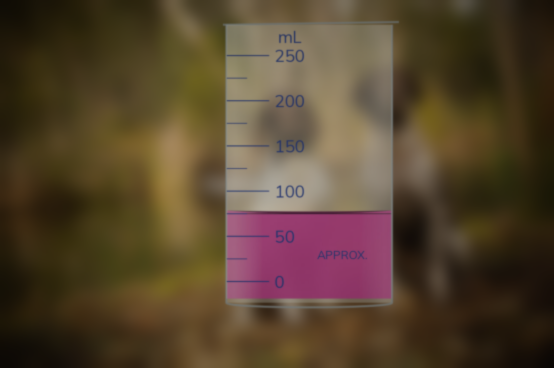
75mL
